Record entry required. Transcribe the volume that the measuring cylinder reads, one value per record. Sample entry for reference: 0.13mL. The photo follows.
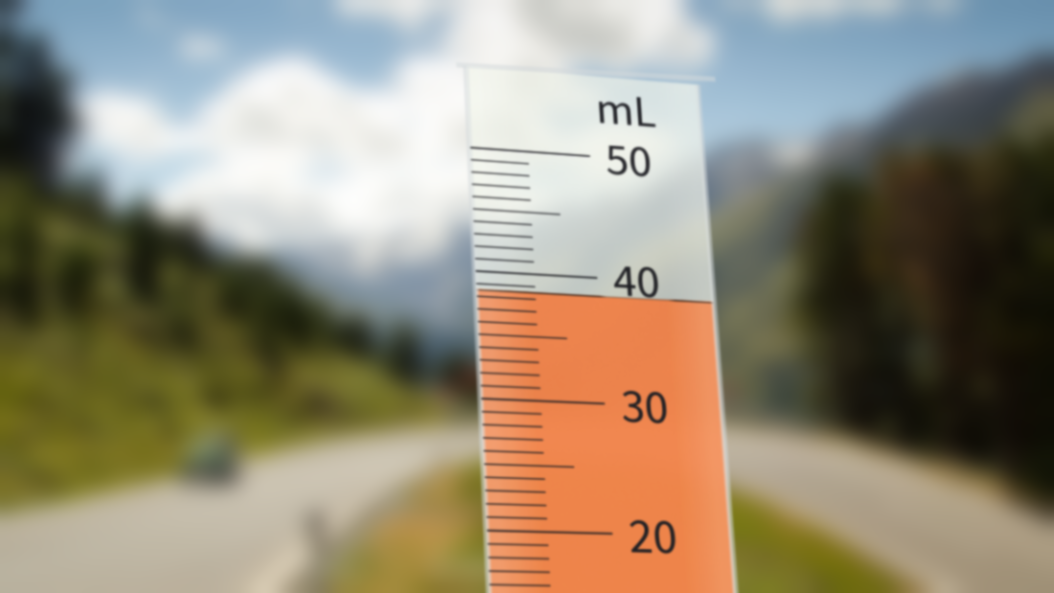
38.5mL
